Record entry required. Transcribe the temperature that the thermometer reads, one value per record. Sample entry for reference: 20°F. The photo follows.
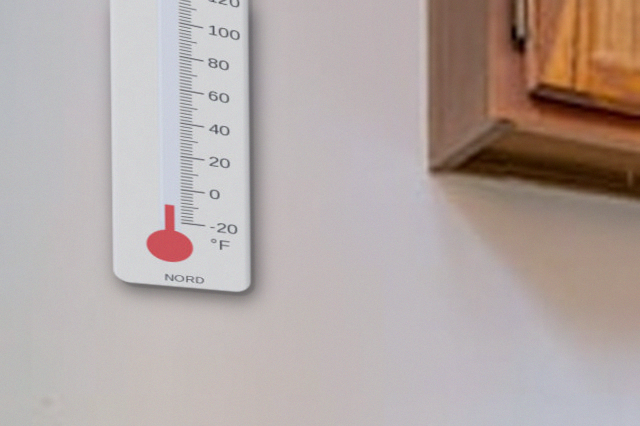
-10°F
